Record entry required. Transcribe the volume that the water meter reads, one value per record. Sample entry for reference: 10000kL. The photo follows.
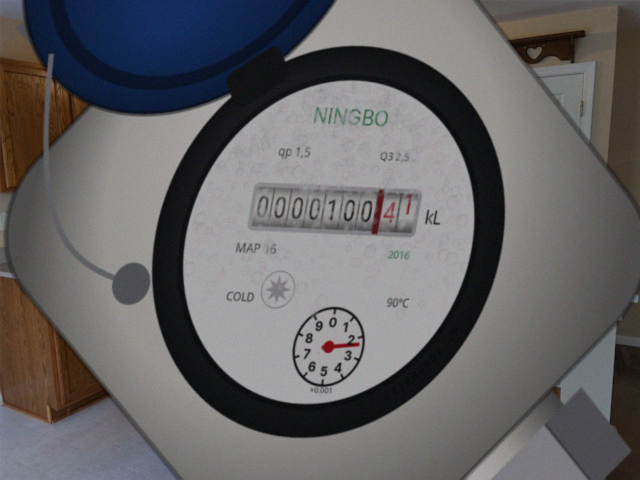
100.412kL
